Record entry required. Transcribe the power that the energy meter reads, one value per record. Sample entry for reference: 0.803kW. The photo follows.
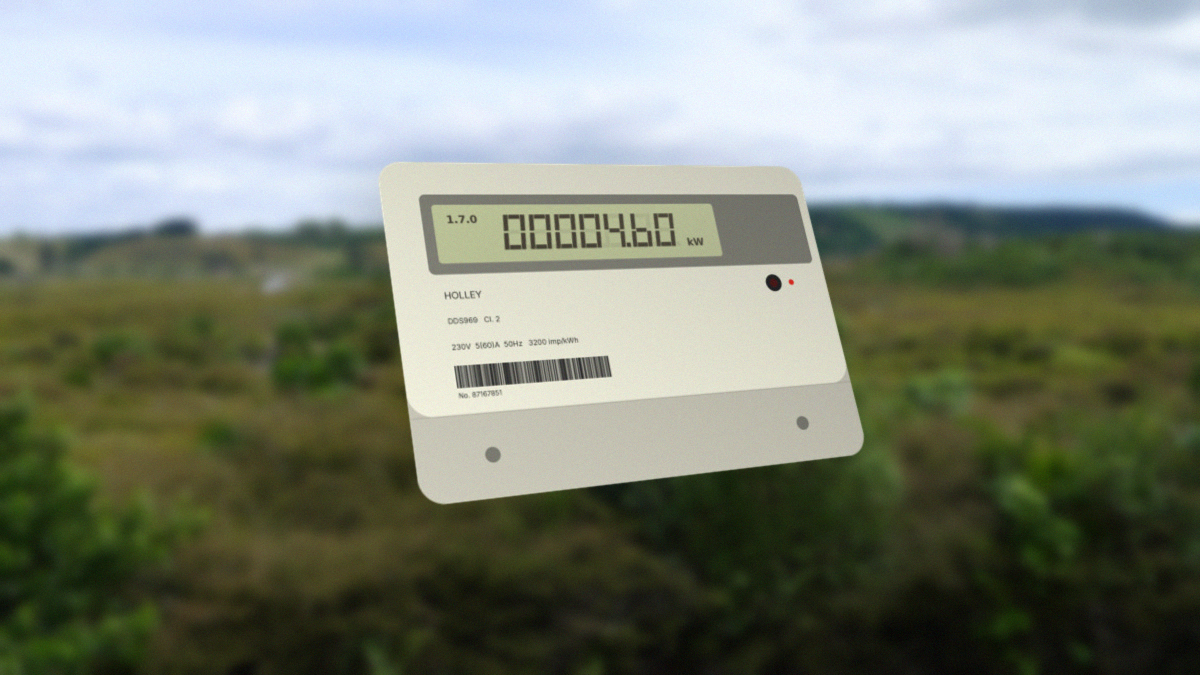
4.60kW
